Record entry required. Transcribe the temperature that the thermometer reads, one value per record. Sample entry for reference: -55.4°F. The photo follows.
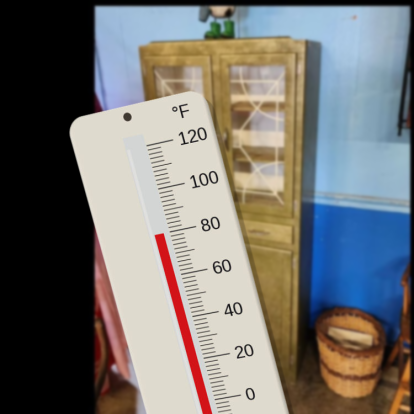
80°F
